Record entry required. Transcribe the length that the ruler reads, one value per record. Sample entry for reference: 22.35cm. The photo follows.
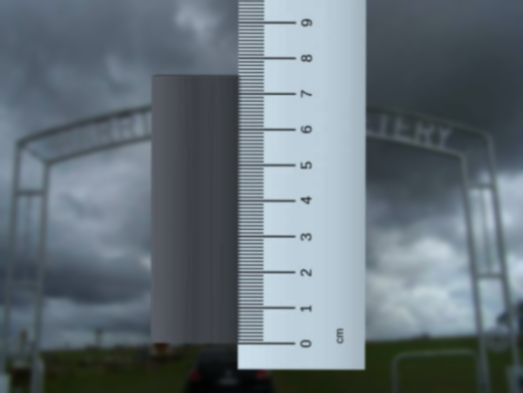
7.5cm
